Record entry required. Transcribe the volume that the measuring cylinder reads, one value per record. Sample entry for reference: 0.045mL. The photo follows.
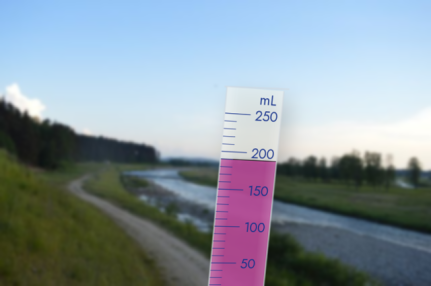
190mL
